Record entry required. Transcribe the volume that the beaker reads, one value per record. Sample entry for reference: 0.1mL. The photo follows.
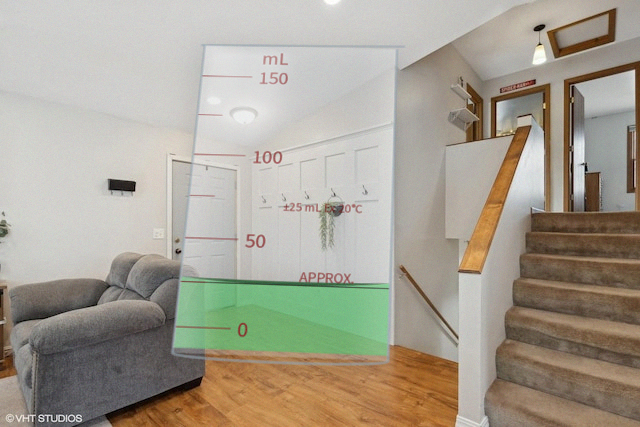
25mL
